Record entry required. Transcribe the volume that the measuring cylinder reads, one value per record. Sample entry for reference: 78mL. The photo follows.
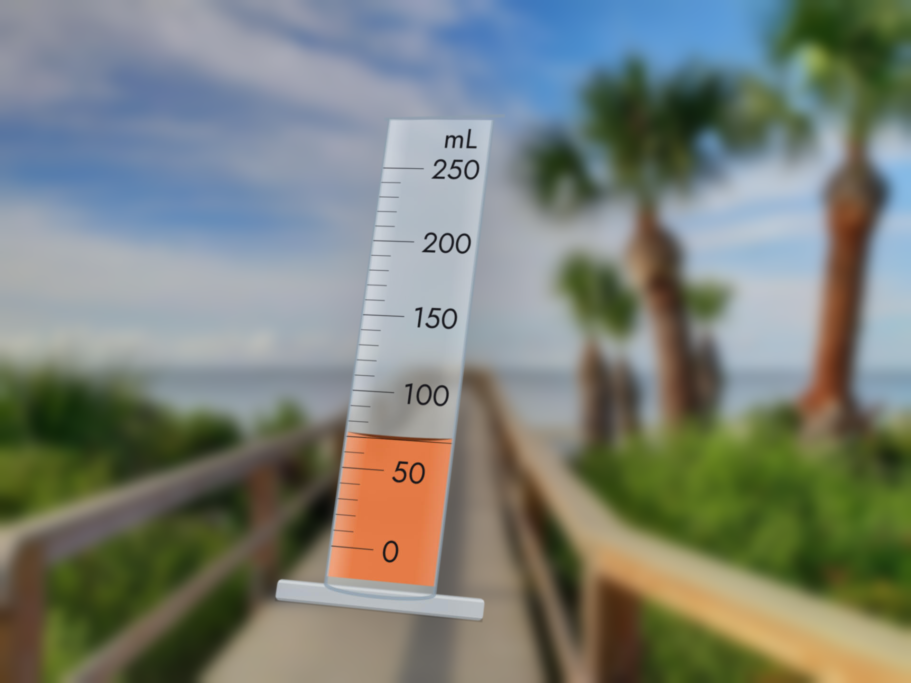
70mL
